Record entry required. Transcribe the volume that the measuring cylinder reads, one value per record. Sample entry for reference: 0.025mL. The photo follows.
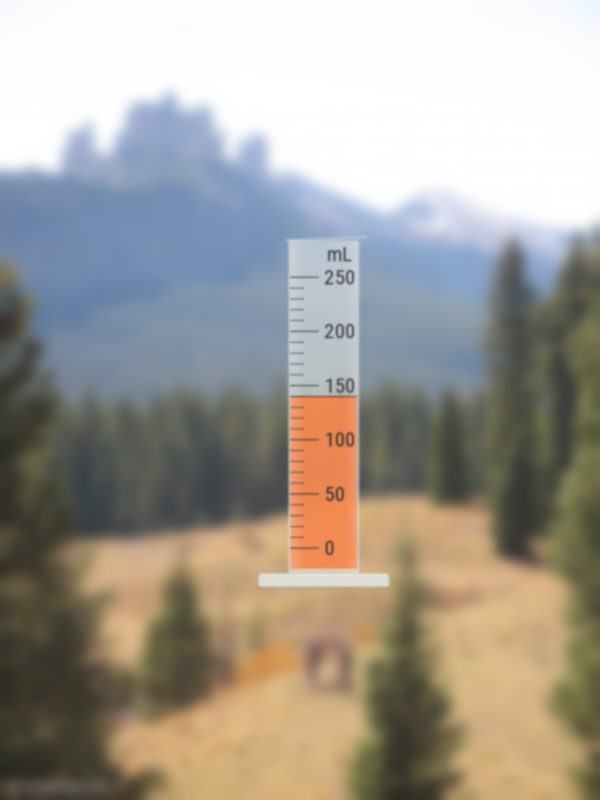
140mL
